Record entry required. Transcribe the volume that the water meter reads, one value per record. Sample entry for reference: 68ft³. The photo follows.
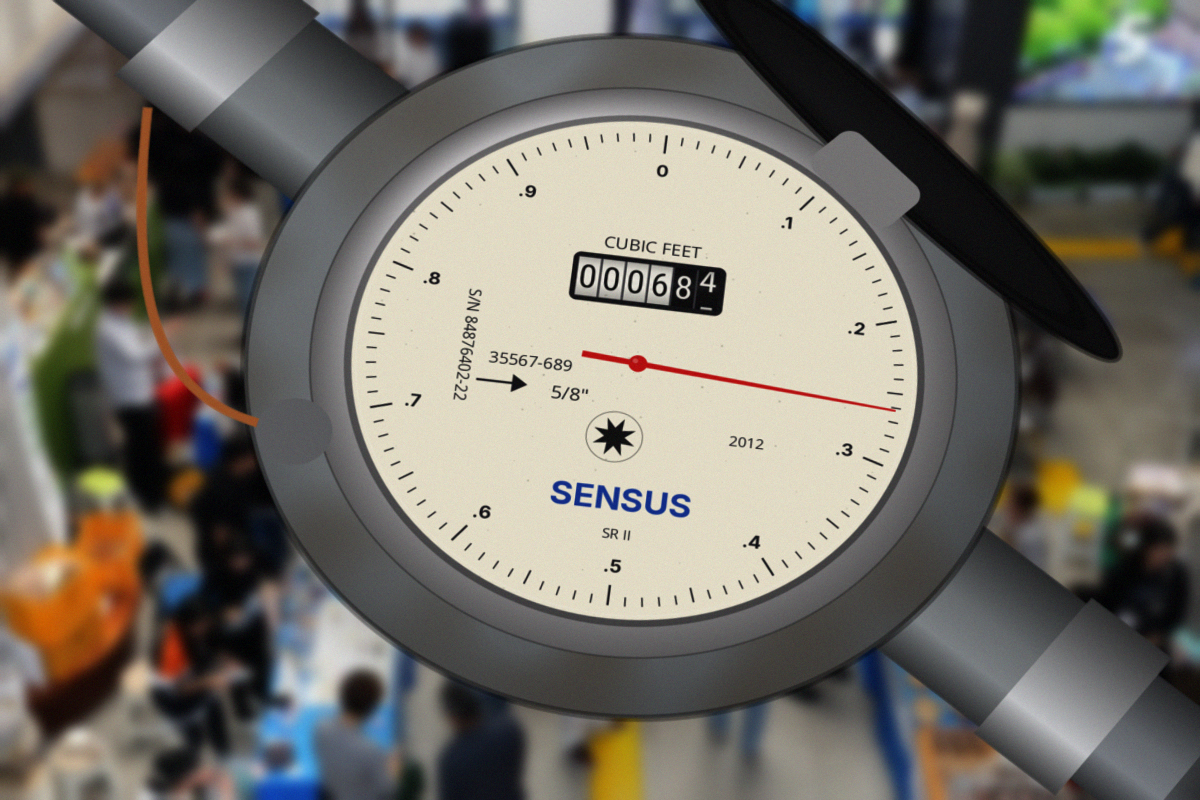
684.26ft³
